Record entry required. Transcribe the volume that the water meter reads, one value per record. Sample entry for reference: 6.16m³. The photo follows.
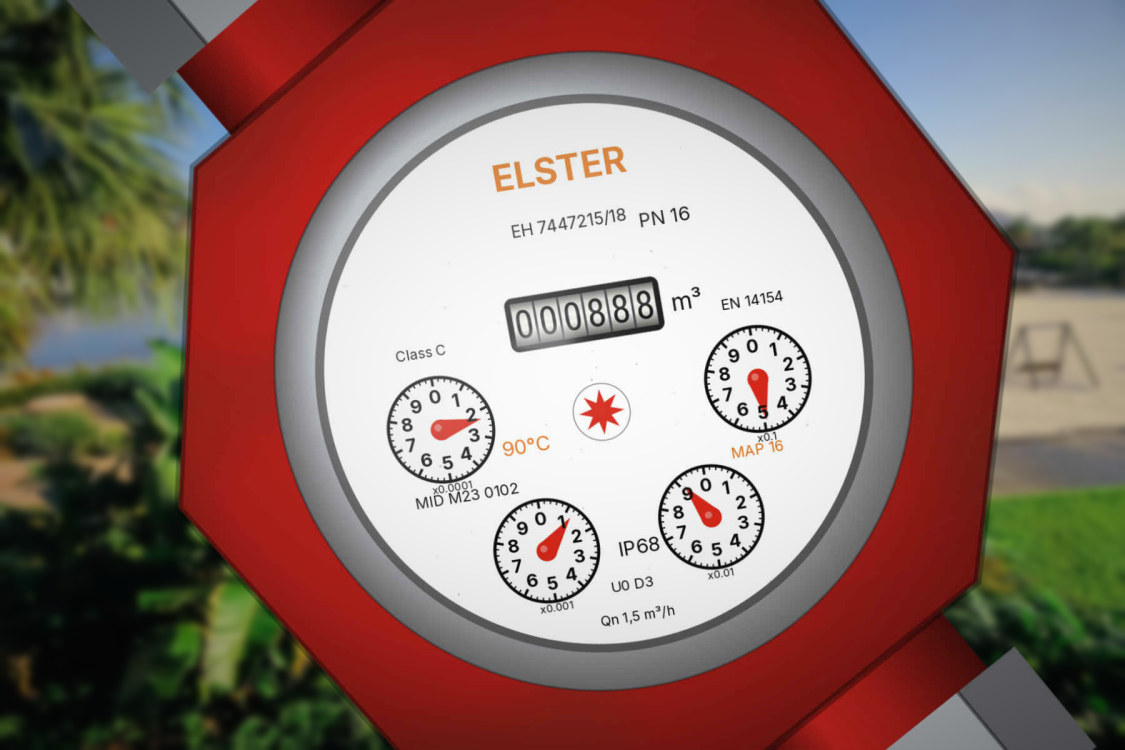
888.4912m³
